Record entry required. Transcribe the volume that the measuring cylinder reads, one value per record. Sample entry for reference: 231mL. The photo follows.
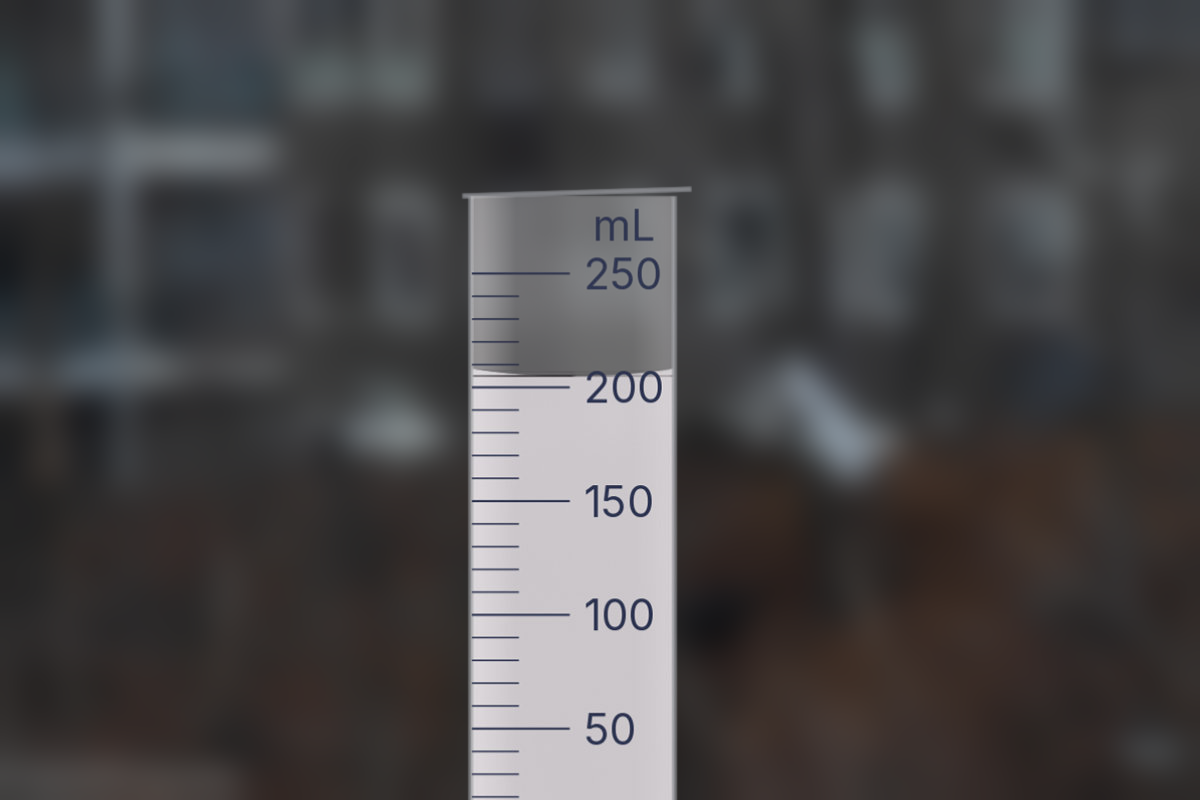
205mL
